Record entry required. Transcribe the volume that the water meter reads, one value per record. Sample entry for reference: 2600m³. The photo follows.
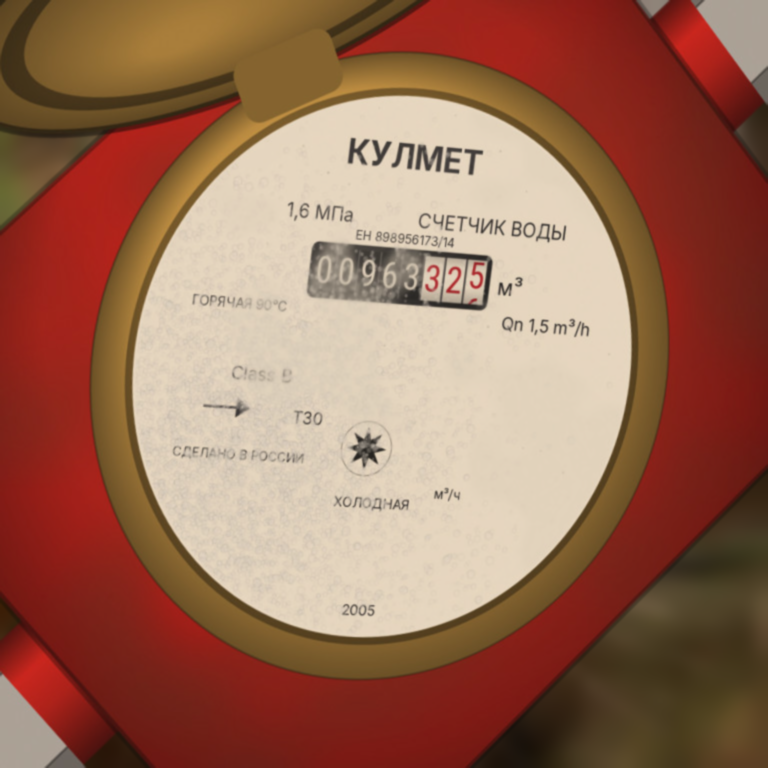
963.325m³
